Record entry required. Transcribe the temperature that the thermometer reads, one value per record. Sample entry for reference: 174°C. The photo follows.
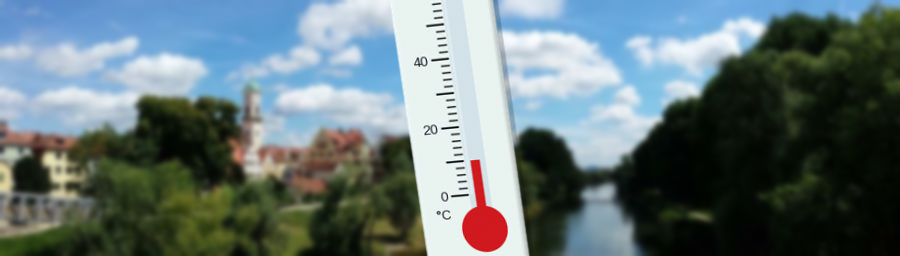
10°C
